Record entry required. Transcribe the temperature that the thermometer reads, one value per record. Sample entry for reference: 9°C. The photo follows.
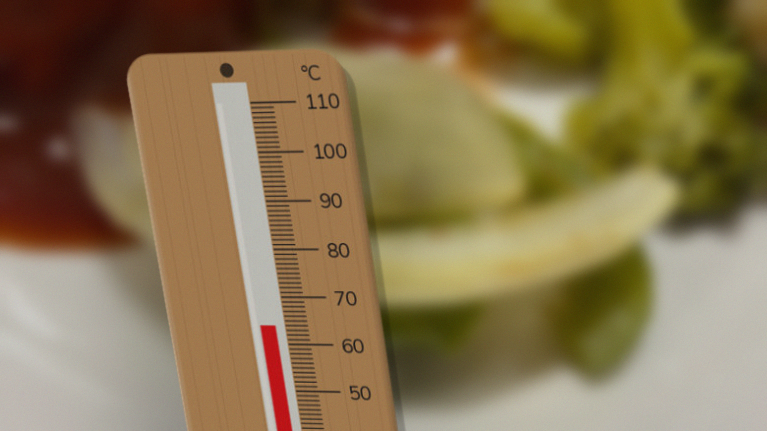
64°C
